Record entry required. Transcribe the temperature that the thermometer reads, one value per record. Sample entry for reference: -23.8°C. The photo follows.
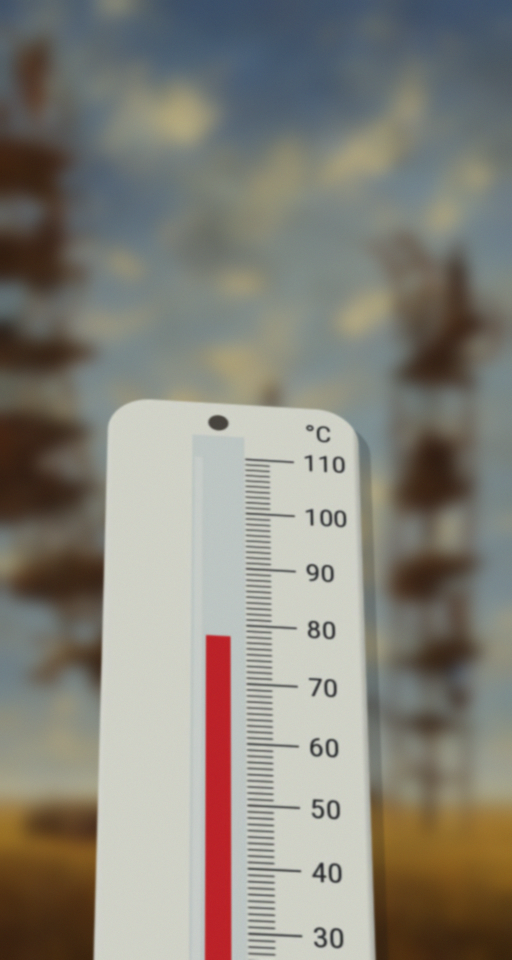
78°C
